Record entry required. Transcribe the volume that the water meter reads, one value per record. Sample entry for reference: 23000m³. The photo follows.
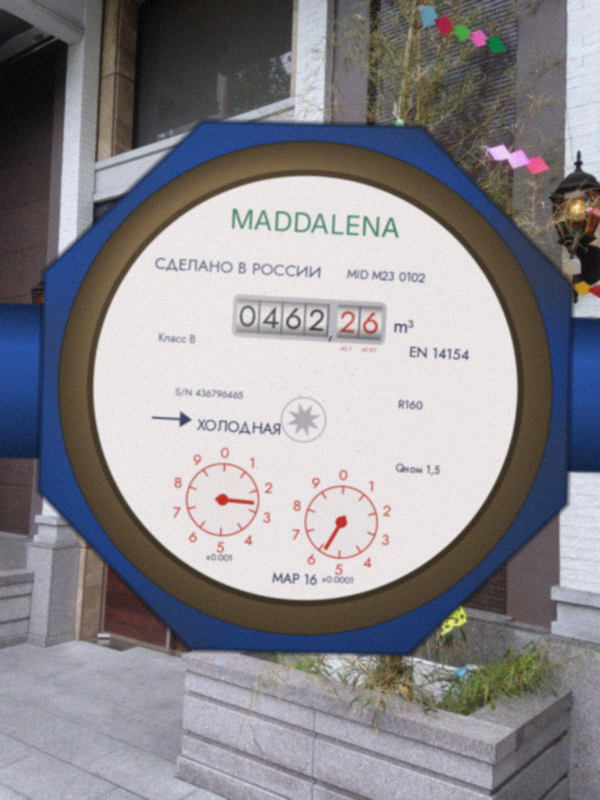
462.2625m³
